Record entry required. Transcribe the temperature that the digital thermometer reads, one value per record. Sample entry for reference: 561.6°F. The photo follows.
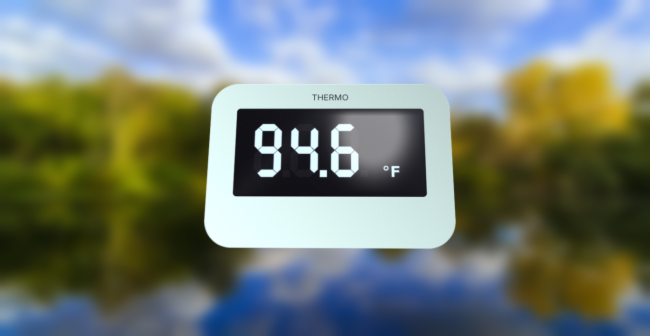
94.6°F
